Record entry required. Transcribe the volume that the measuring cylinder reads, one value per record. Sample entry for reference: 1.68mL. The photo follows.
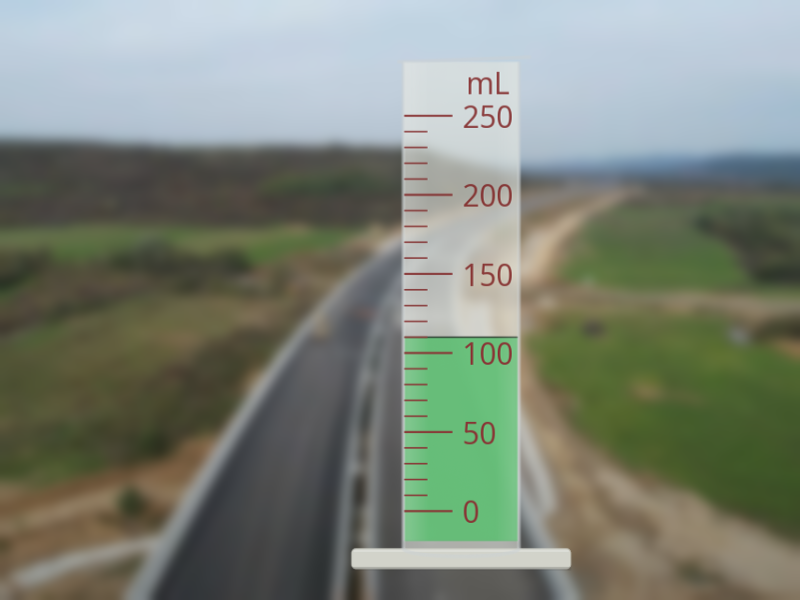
110mL
